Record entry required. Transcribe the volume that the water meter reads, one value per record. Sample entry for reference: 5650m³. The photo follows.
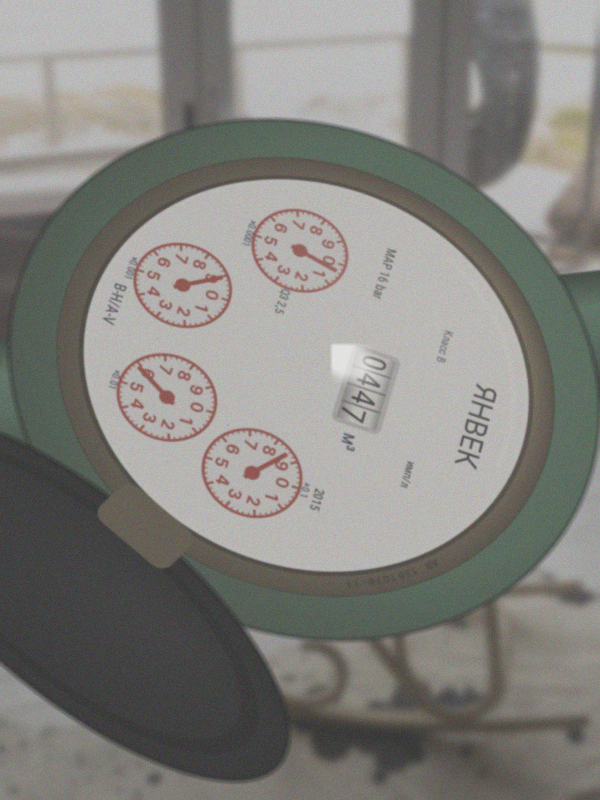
446.8590m³
